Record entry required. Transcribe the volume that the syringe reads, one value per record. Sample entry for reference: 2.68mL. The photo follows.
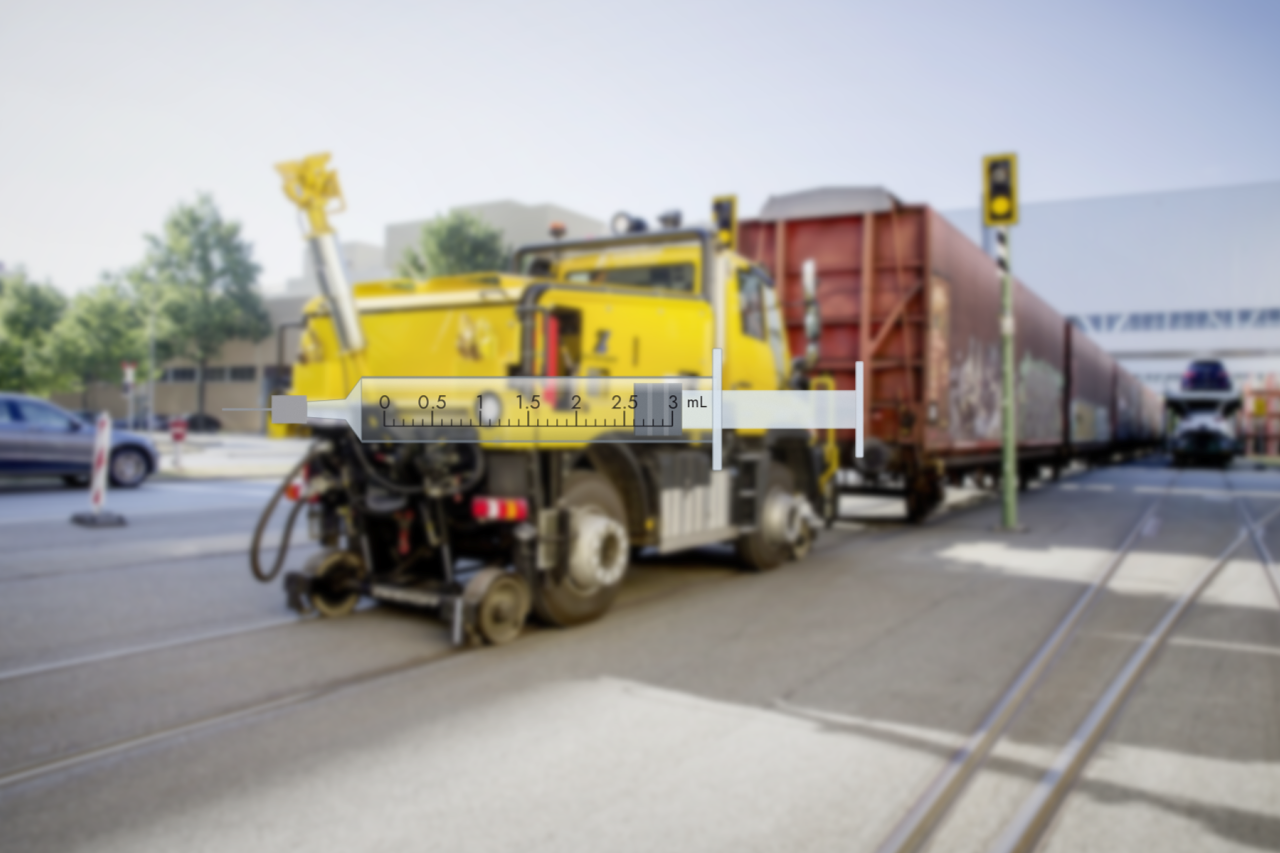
2.6mL
